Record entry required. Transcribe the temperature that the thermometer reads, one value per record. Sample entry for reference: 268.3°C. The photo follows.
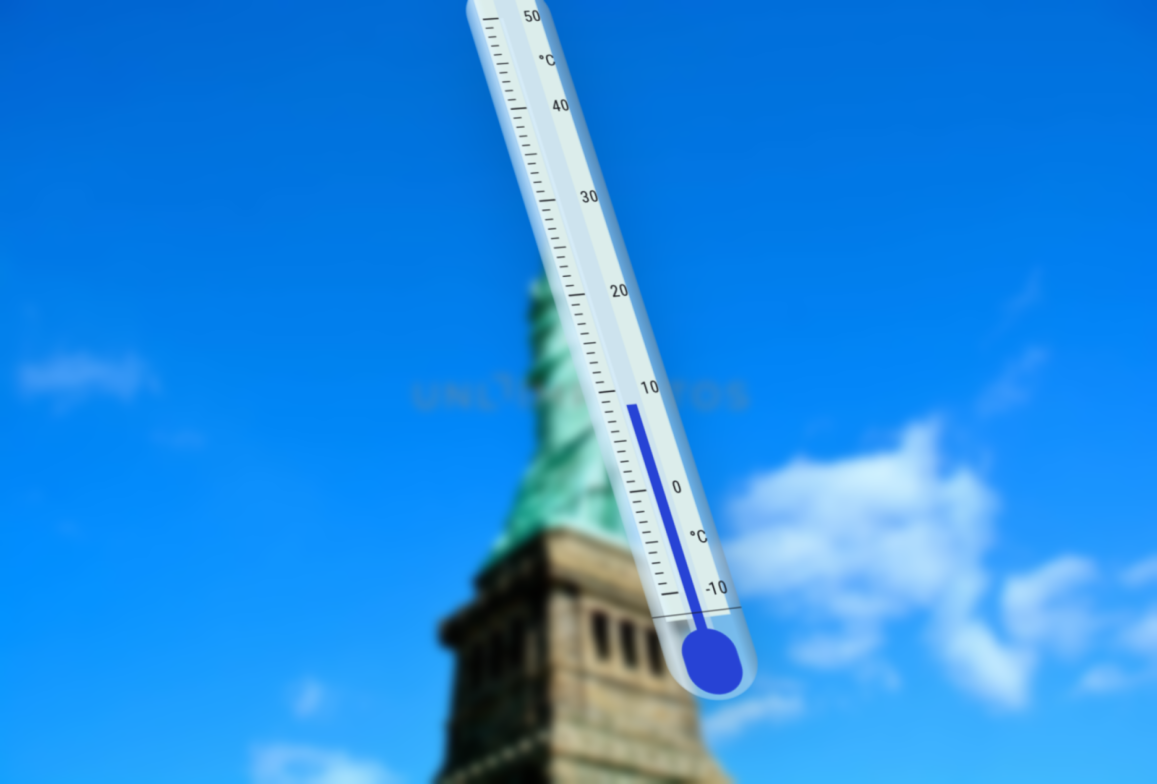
8.5°C
